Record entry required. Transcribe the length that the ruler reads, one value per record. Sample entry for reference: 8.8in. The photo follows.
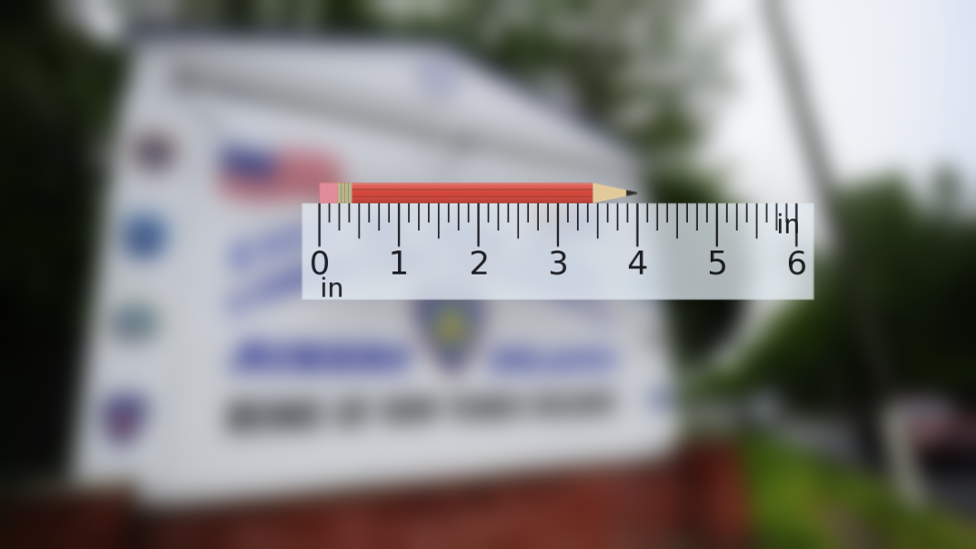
4in
